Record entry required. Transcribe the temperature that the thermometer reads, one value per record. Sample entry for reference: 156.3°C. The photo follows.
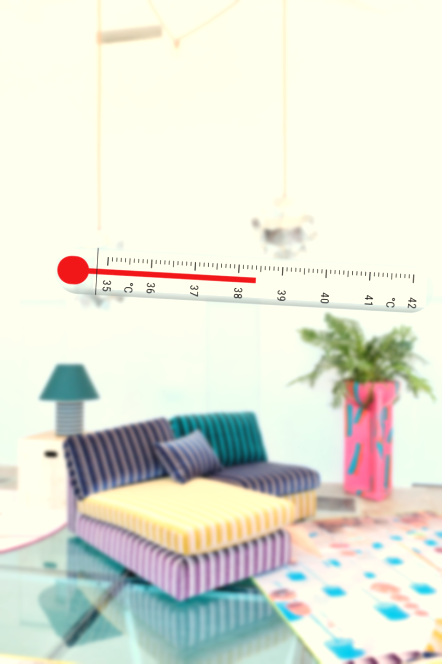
38.4°C
